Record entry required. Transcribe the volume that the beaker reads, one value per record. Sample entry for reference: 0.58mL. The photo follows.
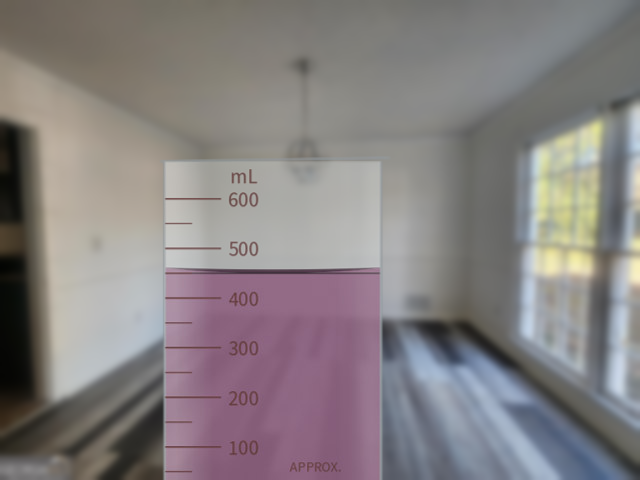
450mL
